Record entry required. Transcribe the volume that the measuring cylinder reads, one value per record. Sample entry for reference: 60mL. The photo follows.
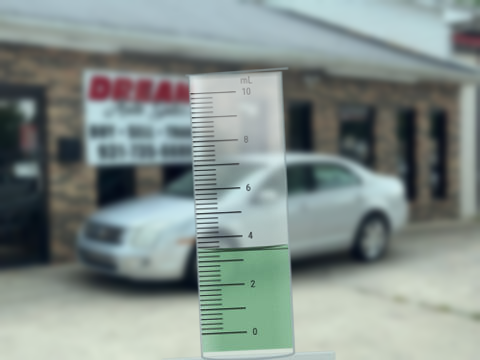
3.4mL
